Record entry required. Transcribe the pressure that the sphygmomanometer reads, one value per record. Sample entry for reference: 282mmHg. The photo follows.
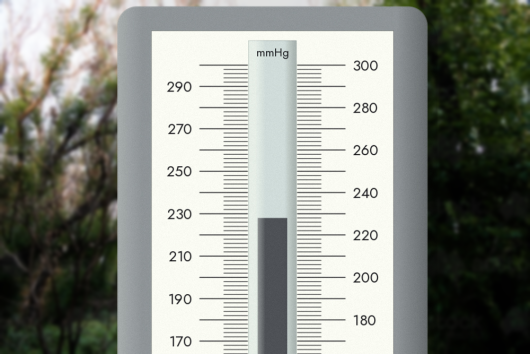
228mmHg
